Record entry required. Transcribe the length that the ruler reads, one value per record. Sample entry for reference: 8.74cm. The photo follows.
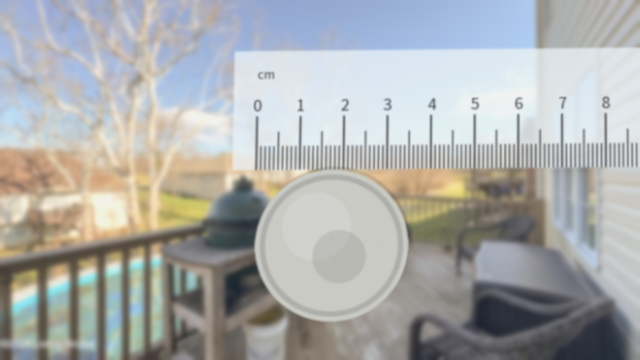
3.5cm
